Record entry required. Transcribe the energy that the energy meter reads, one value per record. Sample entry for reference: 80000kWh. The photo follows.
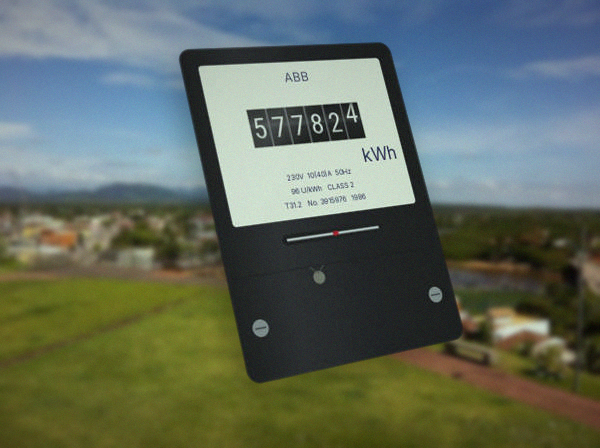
577824kWh
